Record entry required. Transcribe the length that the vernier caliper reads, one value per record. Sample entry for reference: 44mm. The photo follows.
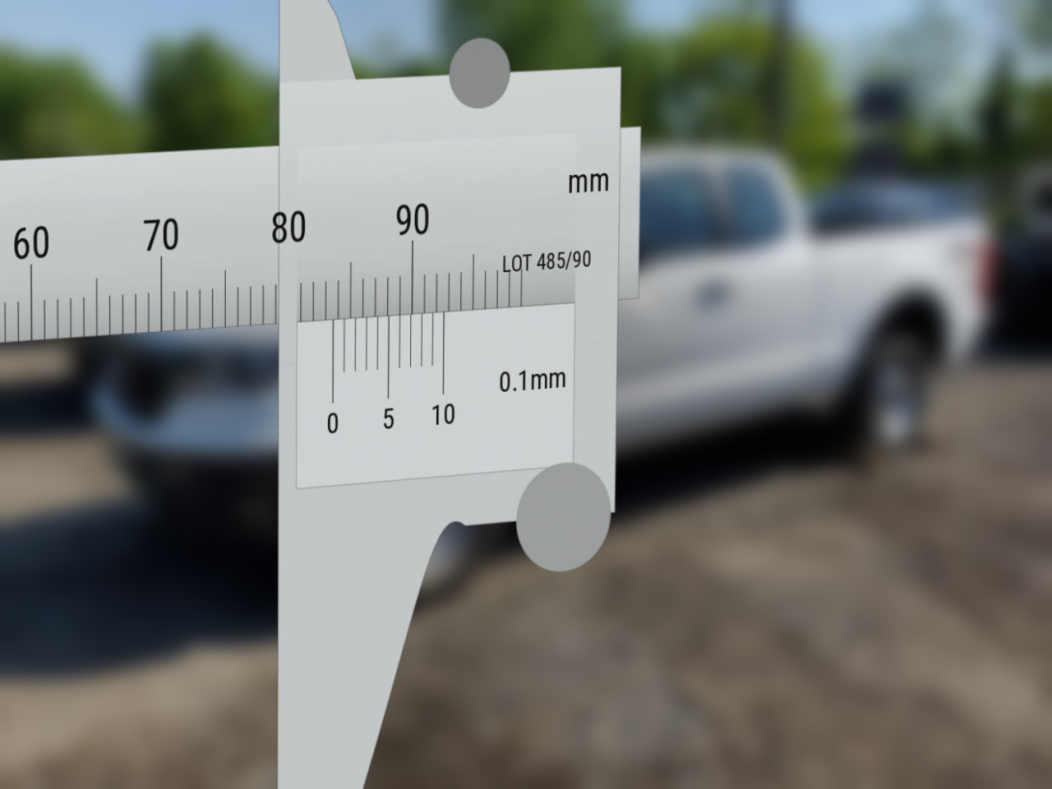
83.6mm
